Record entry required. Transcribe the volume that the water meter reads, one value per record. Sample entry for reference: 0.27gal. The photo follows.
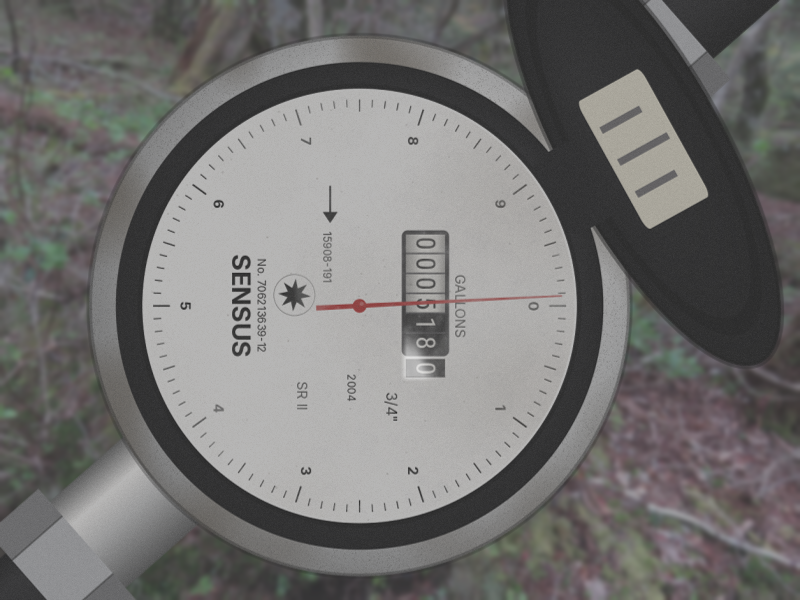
5179.9gal
